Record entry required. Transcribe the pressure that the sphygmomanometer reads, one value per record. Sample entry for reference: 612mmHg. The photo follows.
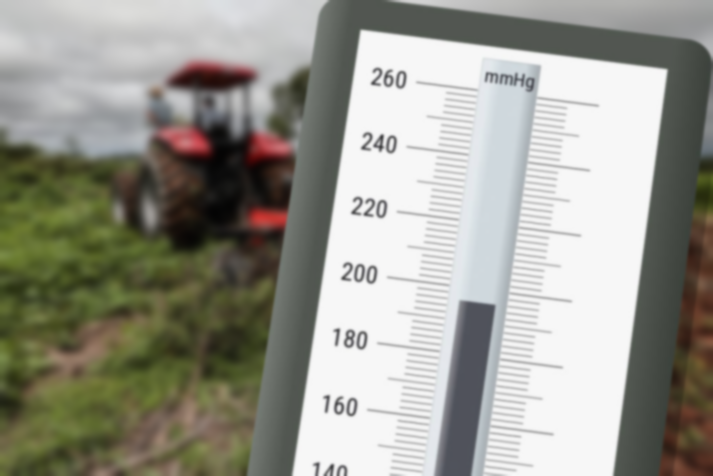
196mmHg
